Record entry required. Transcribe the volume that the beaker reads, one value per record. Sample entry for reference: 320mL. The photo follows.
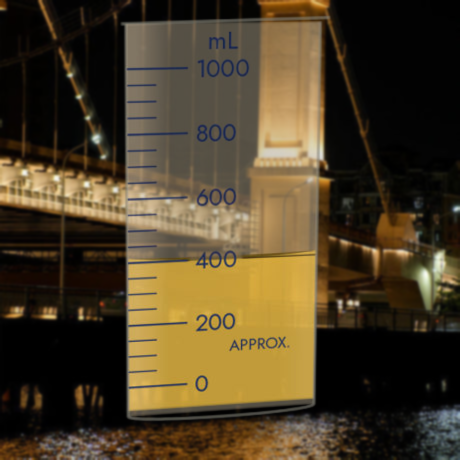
400mL
